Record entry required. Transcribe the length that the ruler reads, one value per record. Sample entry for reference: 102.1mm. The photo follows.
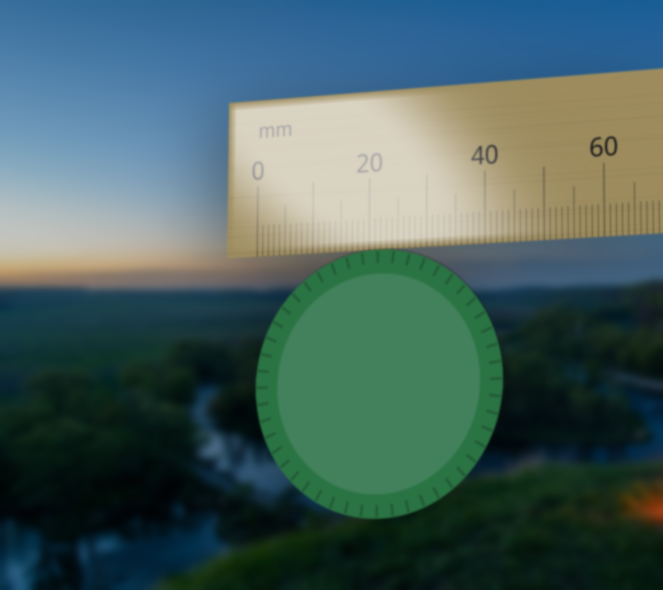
43mm
